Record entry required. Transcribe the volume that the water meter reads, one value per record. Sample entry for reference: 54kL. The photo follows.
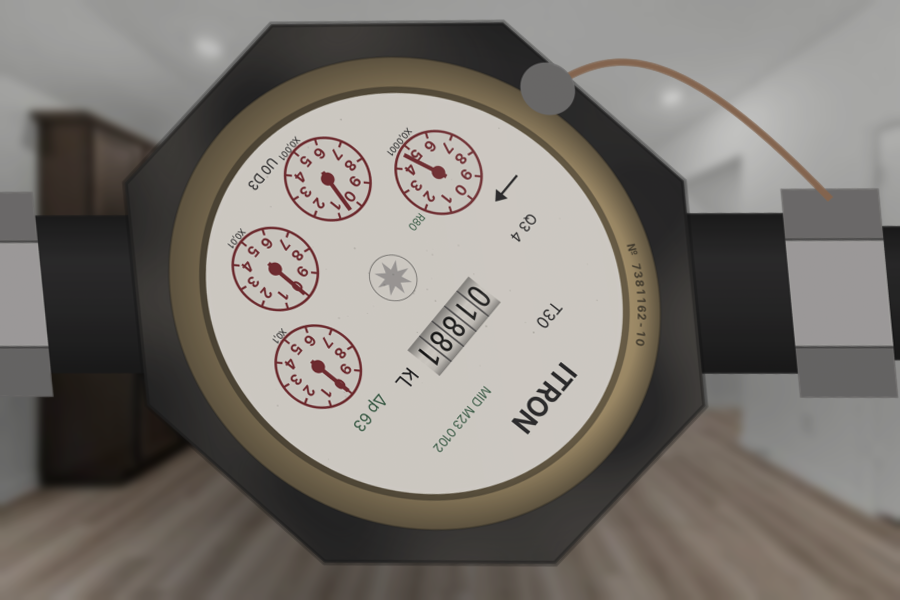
1881.0004kL
